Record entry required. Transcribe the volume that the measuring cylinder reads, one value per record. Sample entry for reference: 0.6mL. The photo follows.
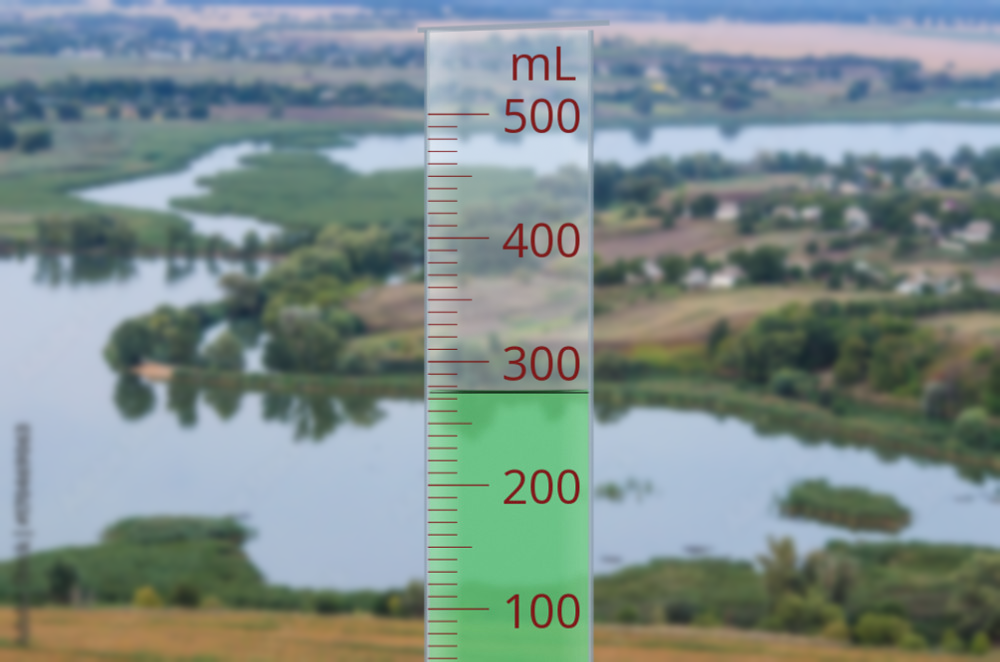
275mL
